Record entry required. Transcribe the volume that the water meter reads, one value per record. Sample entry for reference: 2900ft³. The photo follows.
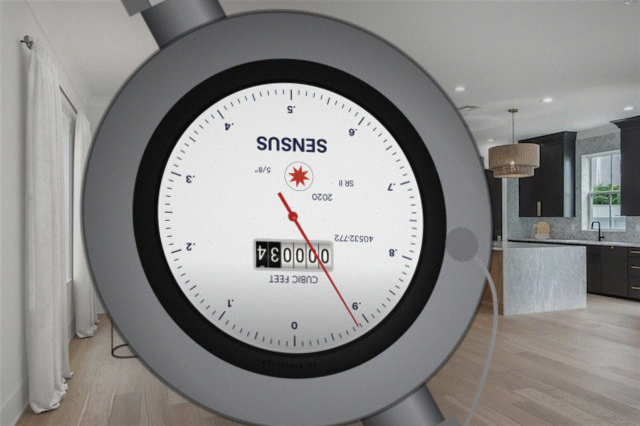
33.91ft³
